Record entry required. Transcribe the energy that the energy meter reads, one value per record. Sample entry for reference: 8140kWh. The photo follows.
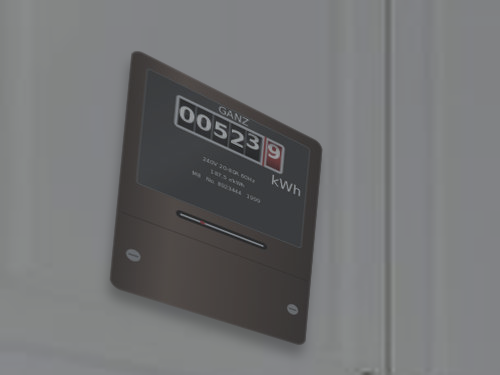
523.9kWh
